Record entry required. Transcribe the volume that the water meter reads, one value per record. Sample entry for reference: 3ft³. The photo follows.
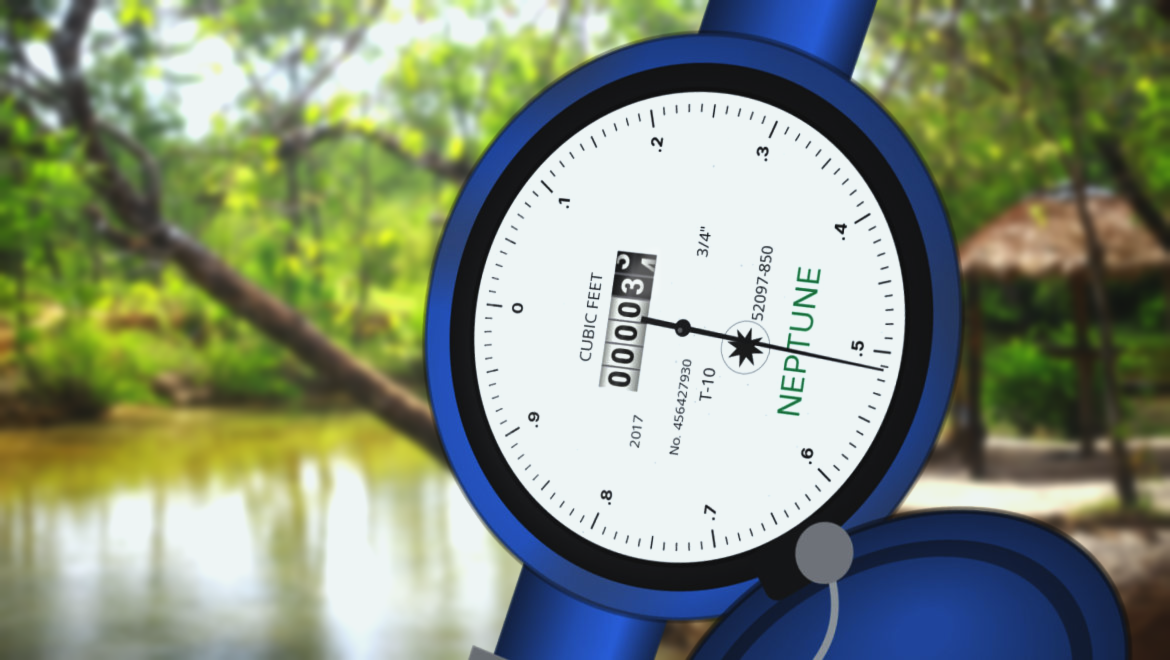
33.51ft³
